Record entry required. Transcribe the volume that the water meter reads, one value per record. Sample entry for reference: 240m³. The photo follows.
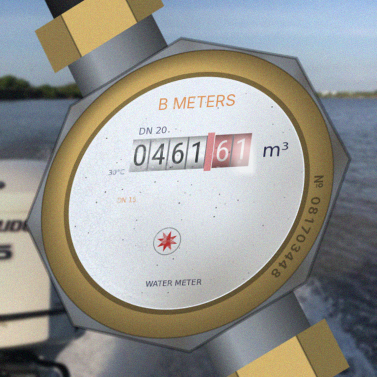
461.61m³
